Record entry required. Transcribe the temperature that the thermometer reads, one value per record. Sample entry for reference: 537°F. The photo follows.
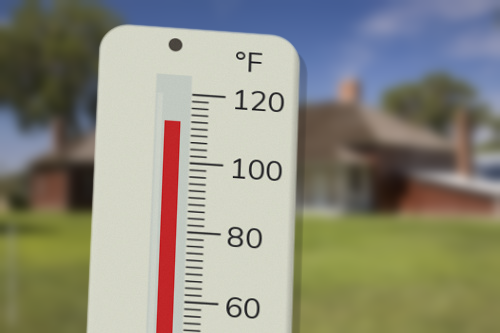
112°F
